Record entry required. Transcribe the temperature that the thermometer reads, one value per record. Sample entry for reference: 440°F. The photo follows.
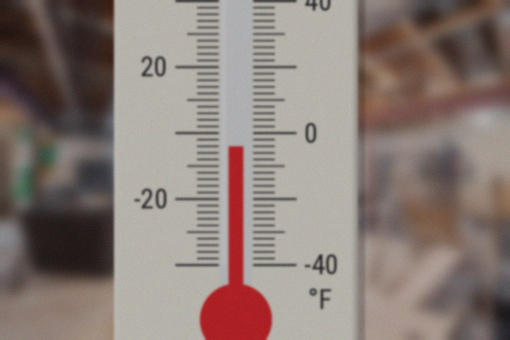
-4°F
